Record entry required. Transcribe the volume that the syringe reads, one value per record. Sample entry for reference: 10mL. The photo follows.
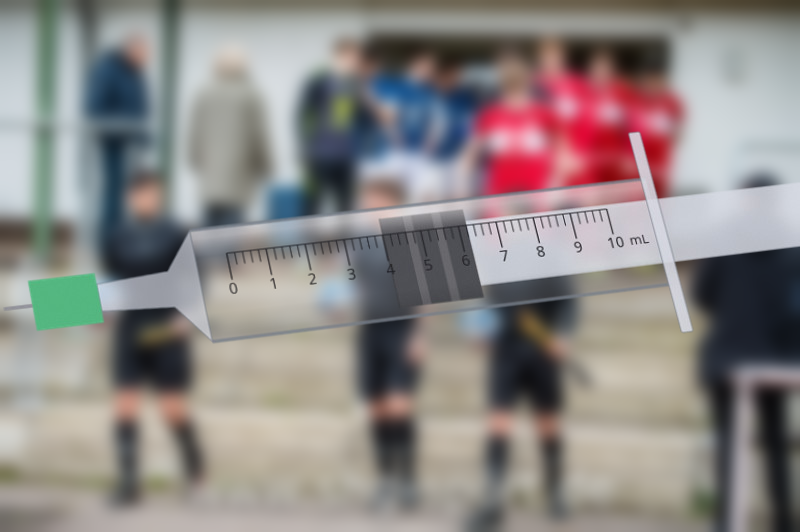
4mL
